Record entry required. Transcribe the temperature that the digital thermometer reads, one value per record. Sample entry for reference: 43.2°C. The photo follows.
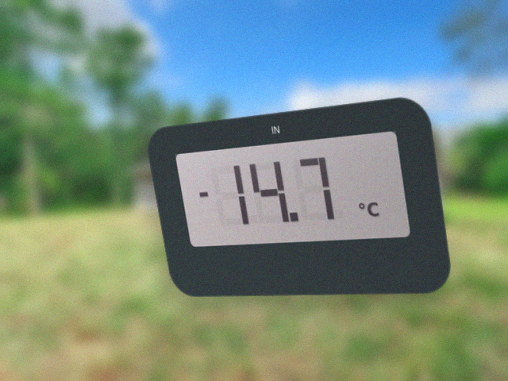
-14.7°C
